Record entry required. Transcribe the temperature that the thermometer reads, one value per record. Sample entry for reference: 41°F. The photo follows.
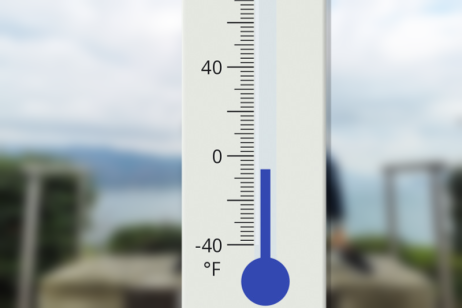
-6°F
